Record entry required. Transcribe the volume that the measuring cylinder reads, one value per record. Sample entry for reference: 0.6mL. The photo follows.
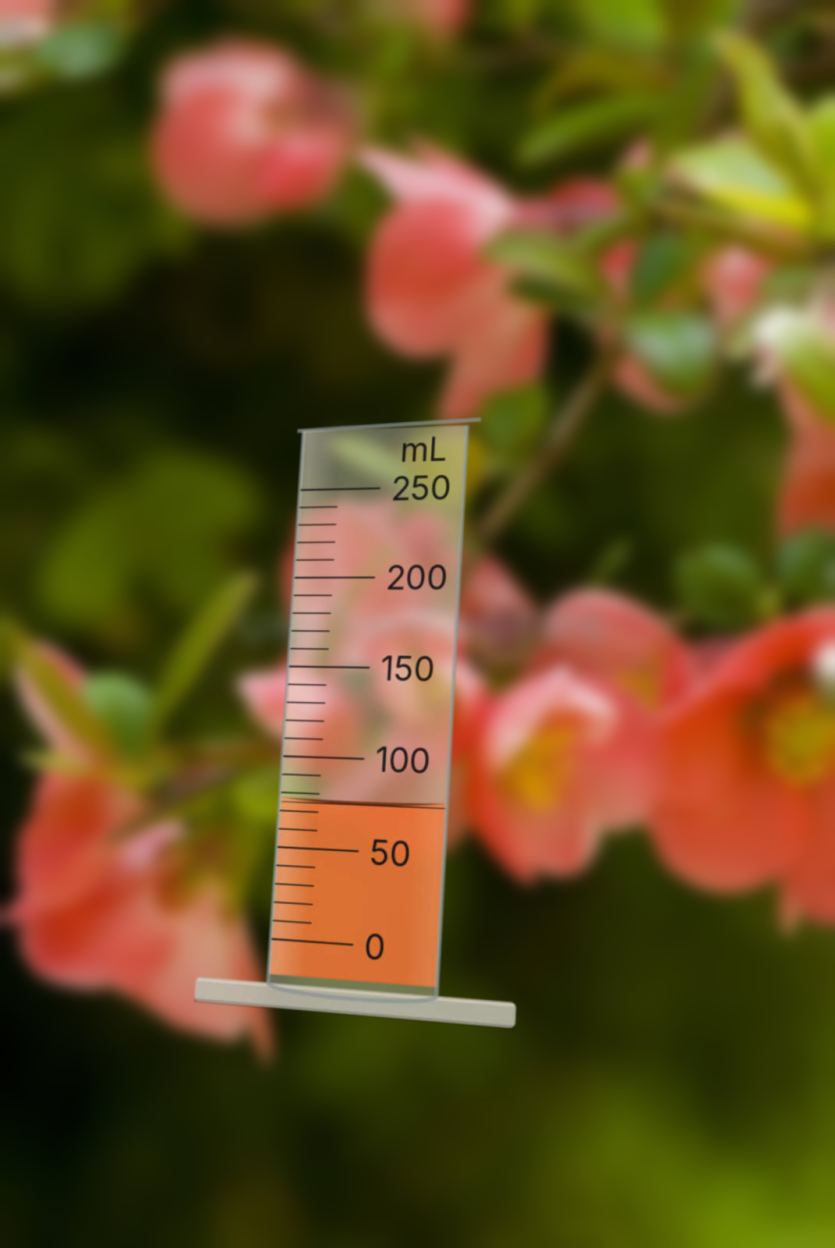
75mL
